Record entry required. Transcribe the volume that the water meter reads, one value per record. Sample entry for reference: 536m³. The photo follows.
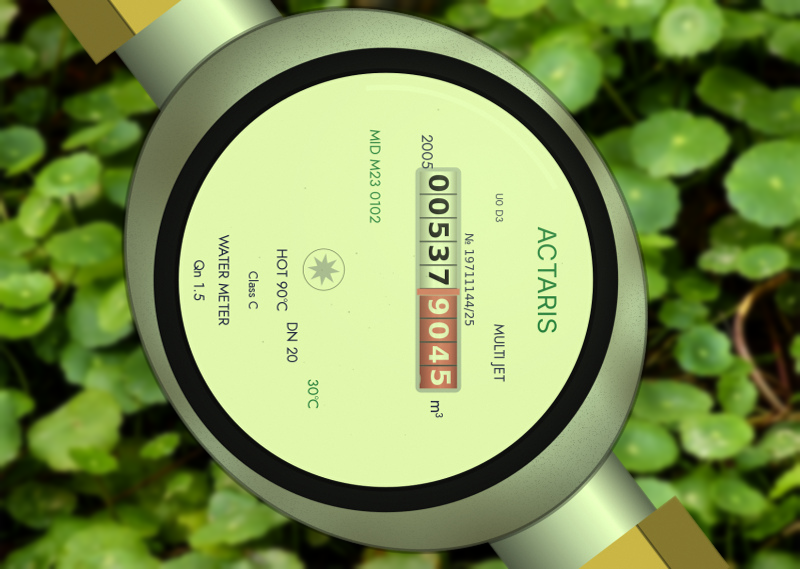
537.9045m³
